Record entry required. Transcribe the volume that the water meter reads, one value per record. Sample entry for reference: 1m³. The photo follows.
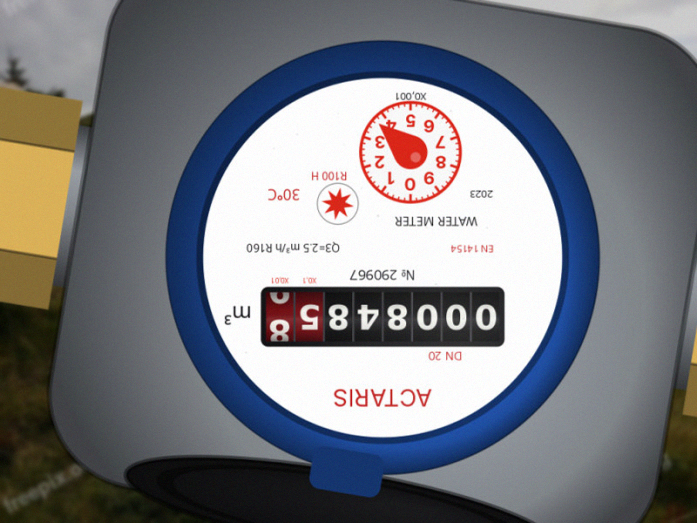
848.583m³
